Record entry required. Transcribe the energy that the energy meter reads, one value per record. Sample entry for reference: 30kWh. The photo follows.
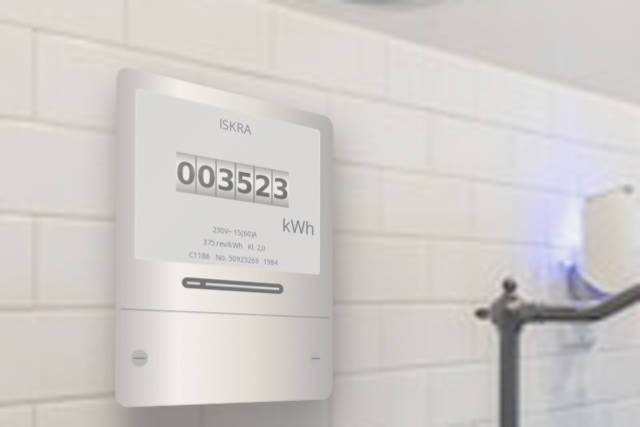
3523kWh
